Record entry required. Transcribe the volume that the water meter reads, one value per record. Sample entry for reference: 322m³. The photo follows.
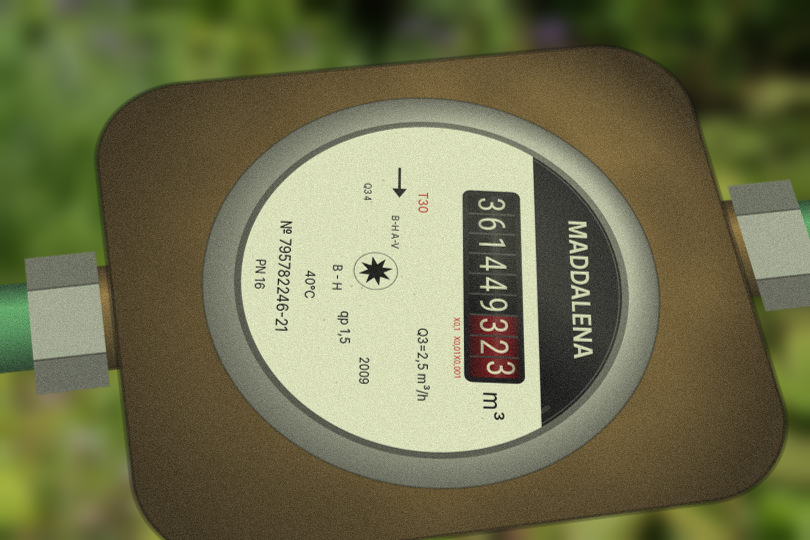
361449.323m³
